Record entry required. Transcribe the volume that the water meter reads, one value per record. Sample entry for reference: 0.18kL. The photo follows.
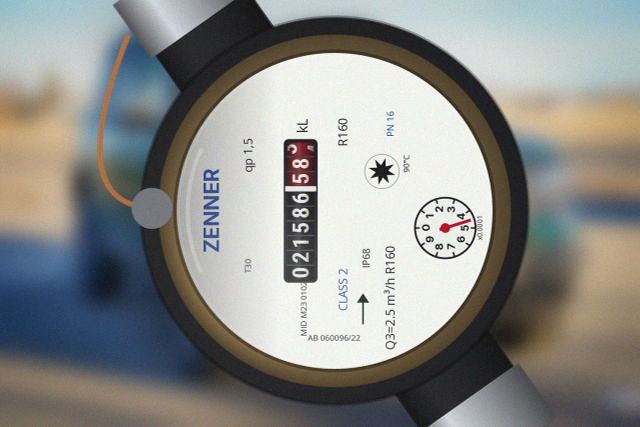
21586.5834kL
